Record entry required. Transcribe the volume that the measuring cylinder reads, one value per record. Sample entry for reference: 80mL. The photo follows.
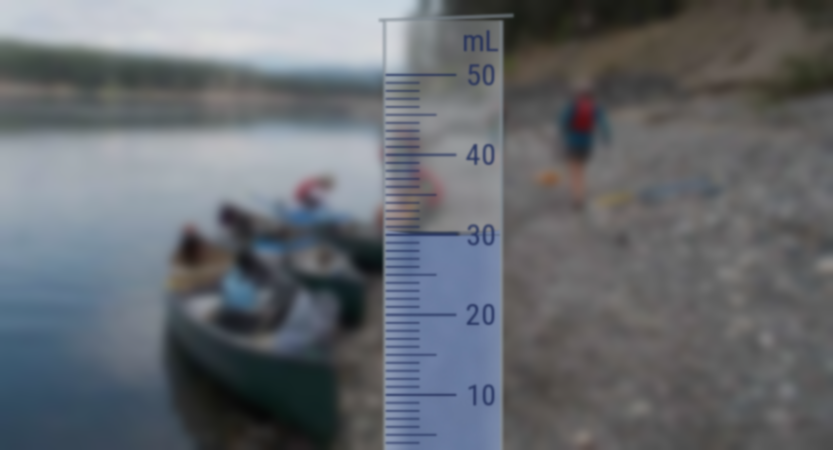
30mL
